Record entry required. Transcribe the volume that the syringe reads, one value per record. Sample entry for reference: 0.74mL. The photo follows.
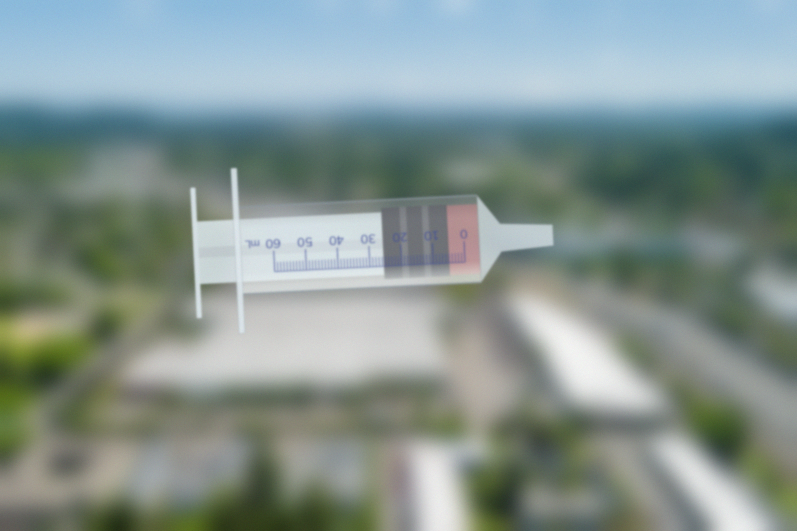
5mL
